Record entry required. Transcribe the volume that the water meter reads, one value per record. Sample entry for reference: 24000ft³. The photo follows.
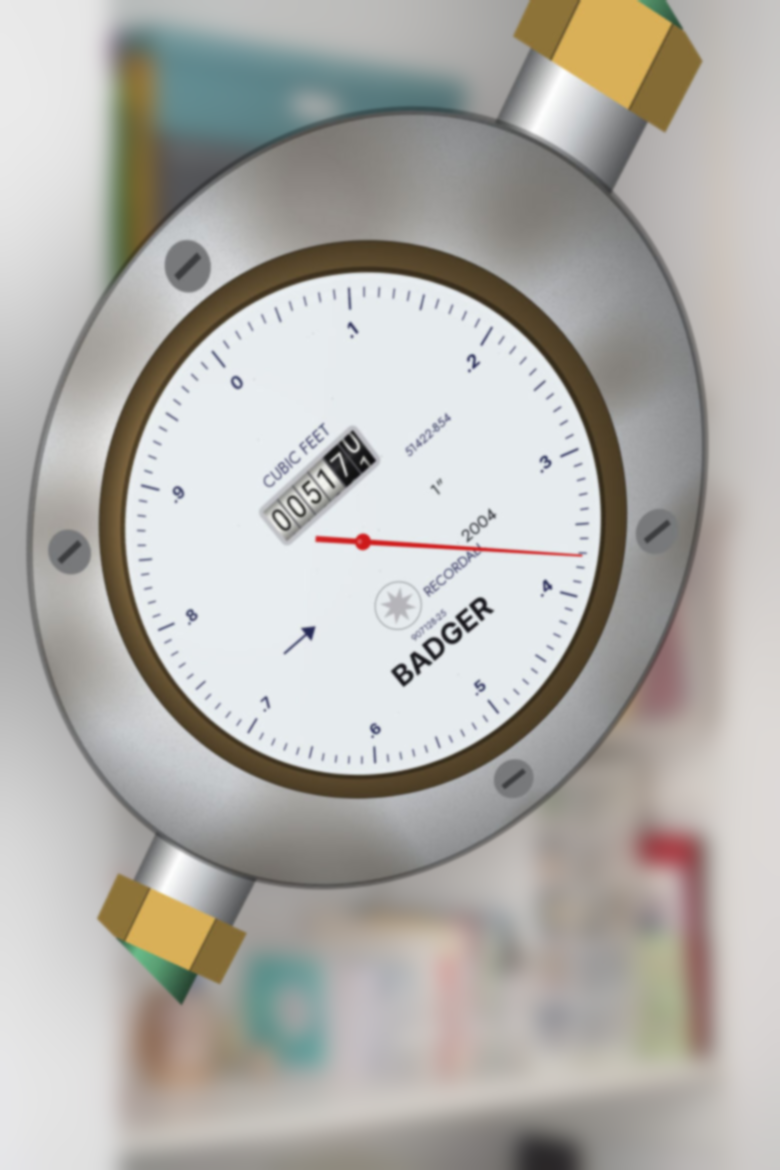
5170.37ft³
